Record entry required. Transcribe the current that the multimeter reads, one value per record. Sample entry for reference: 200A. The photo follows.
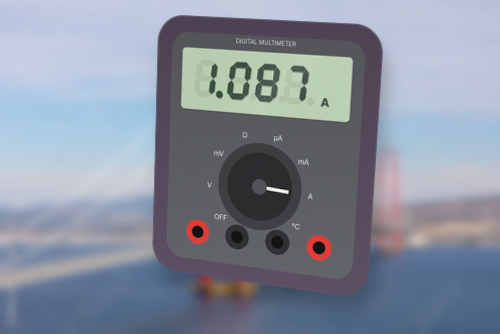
1.087A
